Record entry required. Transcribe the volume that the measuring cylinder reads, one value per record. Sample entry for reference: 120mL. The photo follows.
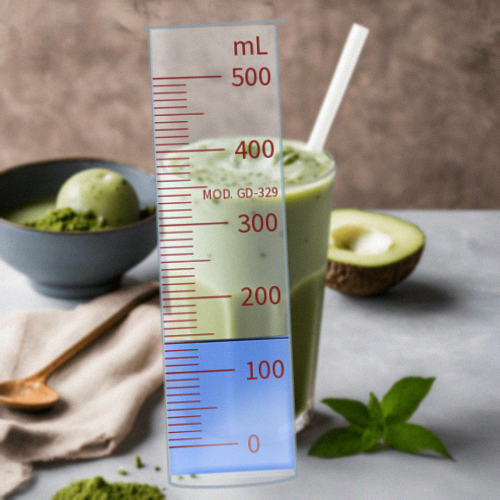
140mL
